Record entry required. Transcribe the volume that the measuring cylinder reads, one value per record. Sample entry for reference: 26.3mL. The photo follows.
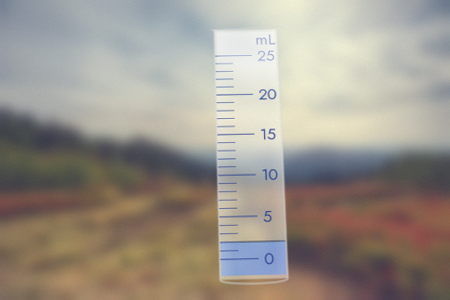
2mL
